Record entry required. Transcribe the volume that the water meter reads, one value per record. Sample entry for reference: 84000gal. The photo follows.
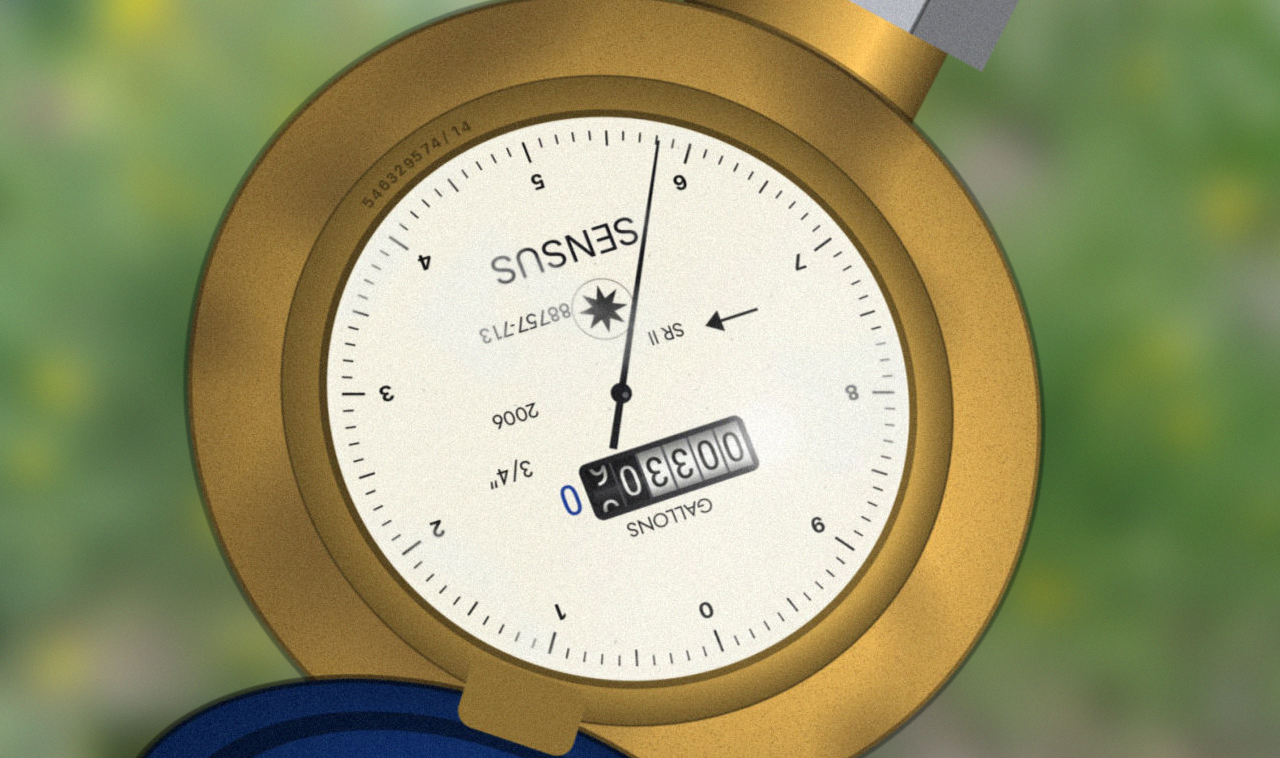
33055.8gal
